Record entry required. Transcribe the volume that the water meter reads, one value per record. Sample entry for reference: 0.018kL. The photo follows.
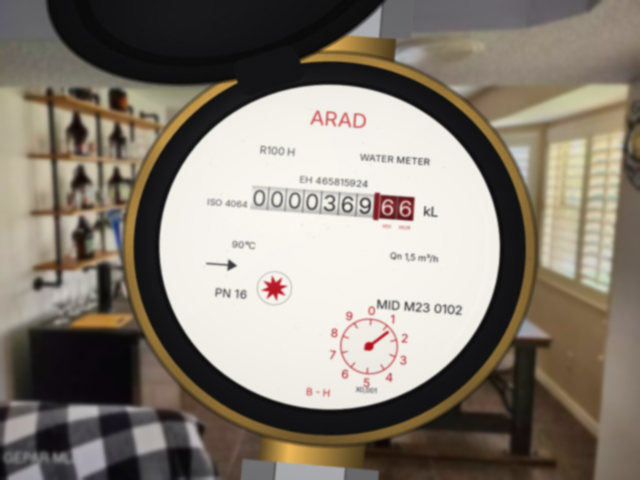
369.661kL
